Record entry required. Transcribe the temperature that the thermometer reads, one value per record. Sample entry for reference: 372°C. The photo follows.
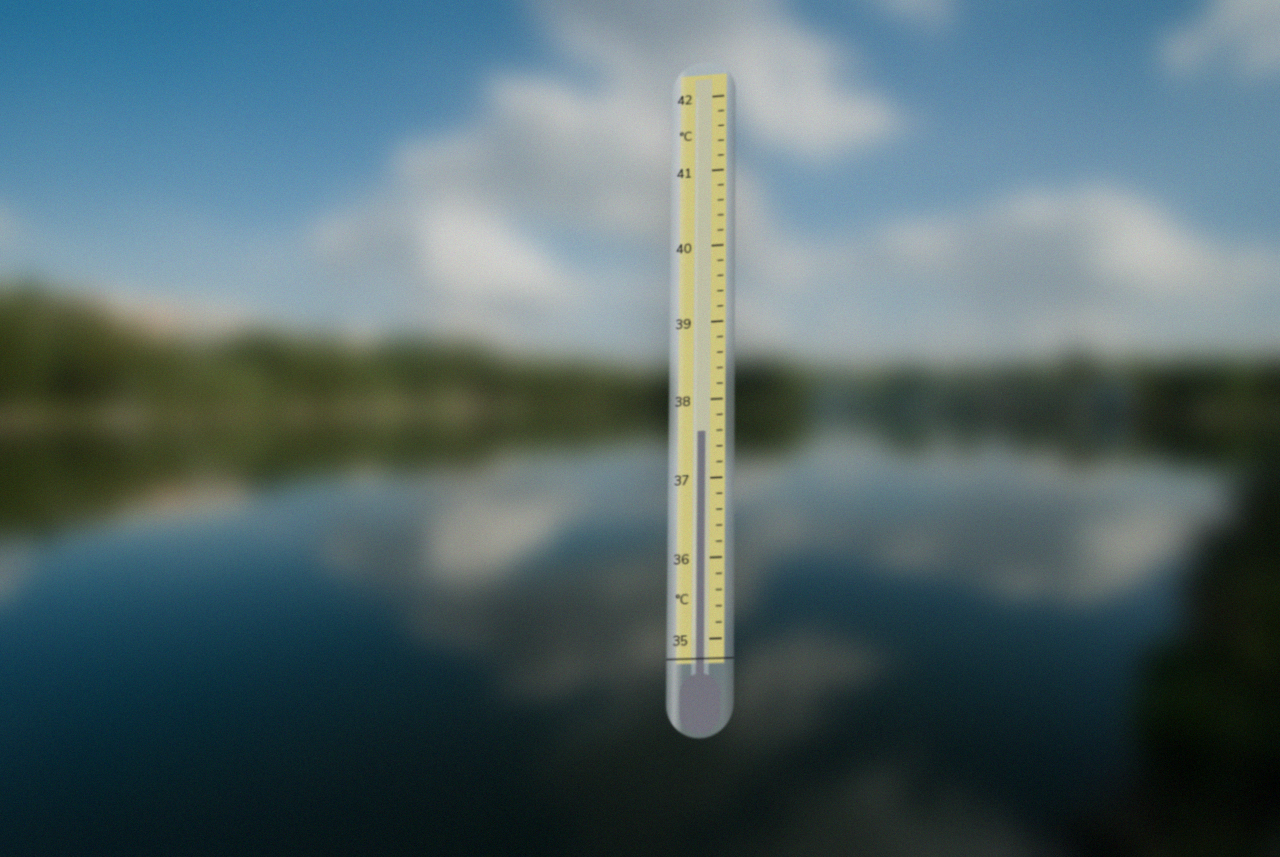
37.6°C
